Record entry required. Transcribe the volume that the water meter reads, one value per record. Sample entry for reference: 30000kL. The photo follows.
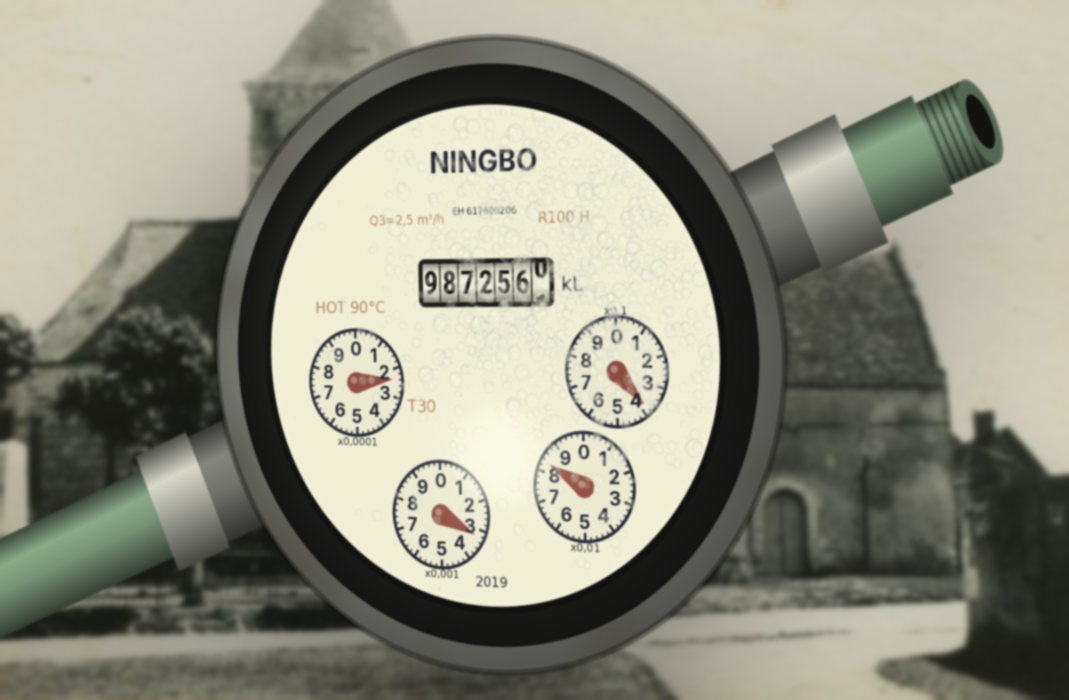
9872560.3832kL
